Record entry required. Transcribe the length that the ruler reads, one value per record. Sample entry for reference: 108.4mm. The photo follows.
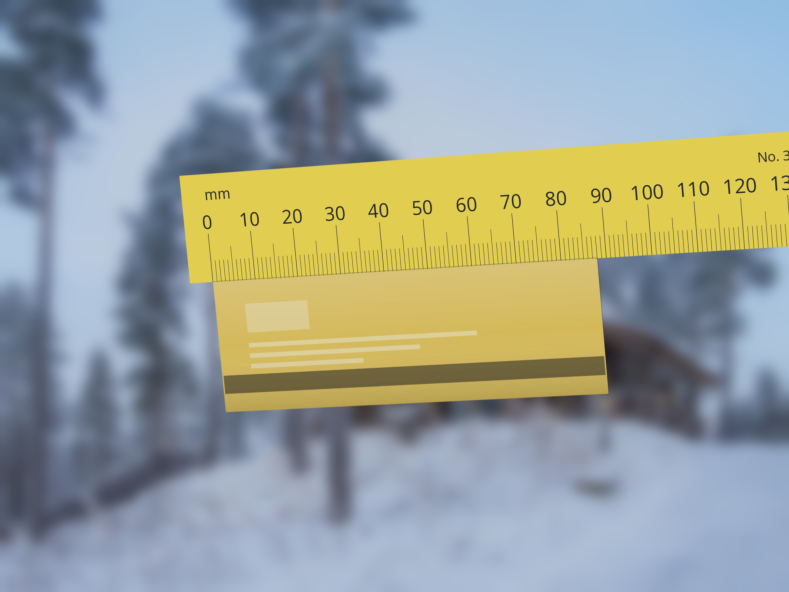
88mm
